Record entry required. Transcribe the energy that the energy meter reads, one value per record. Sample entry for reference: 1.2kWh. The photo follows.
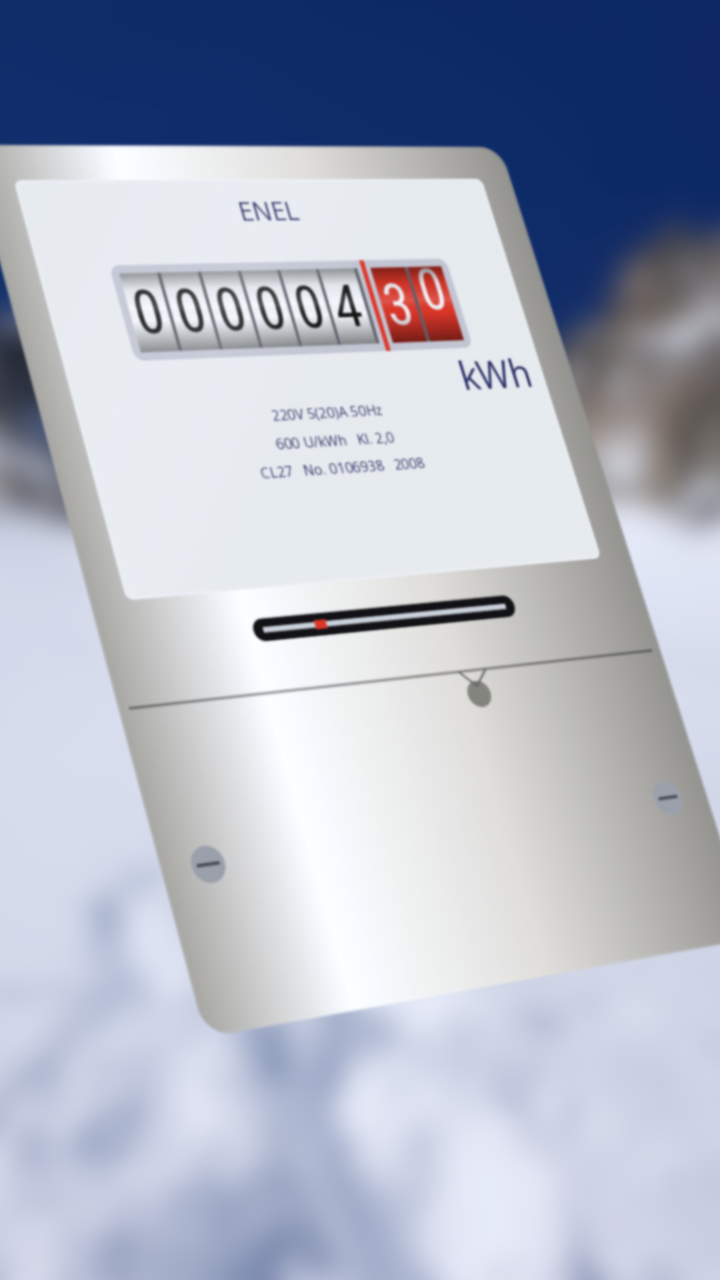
4.30kWh
